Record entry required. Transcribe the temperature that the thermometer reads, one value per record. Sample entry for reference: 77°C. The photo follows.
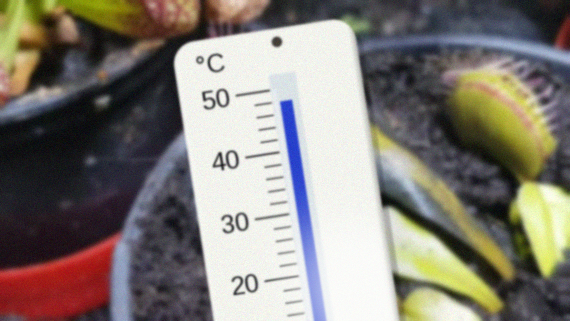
48°C
